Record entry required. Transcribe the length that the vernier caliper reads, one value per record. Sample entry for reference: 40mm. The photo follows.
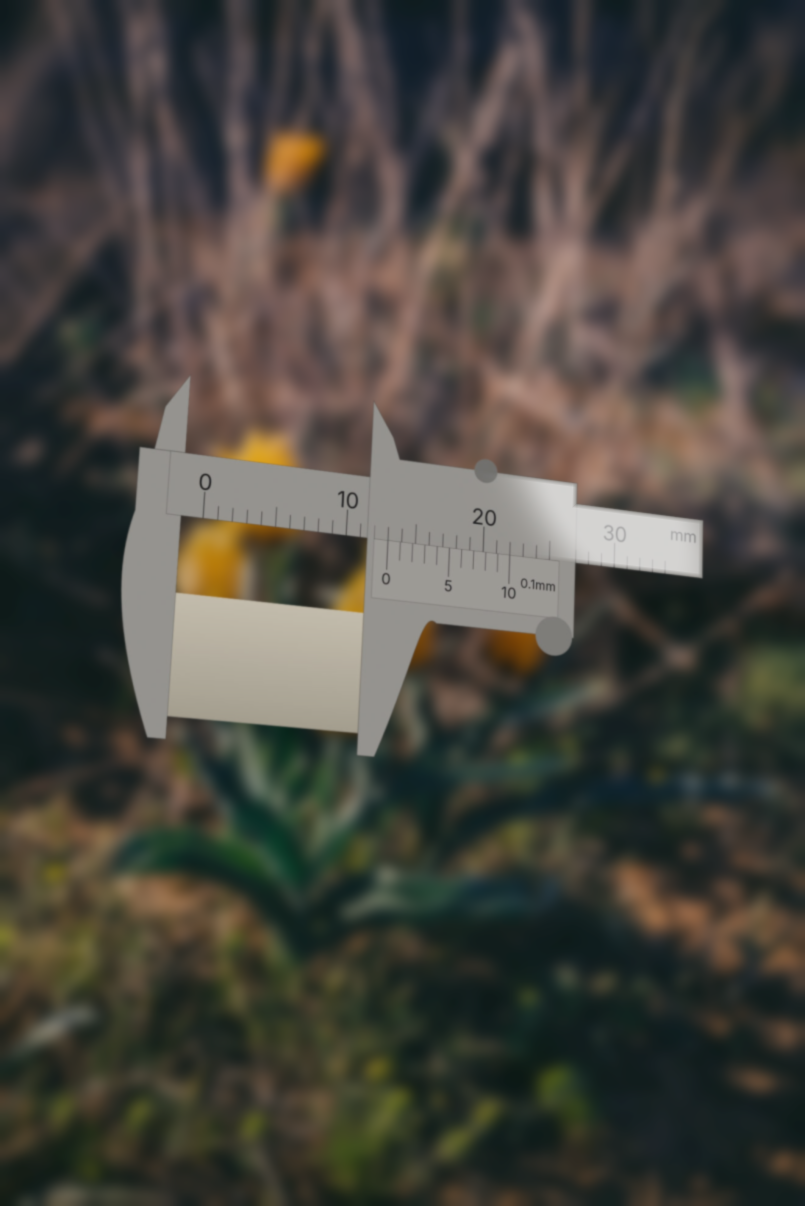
13.0mm
